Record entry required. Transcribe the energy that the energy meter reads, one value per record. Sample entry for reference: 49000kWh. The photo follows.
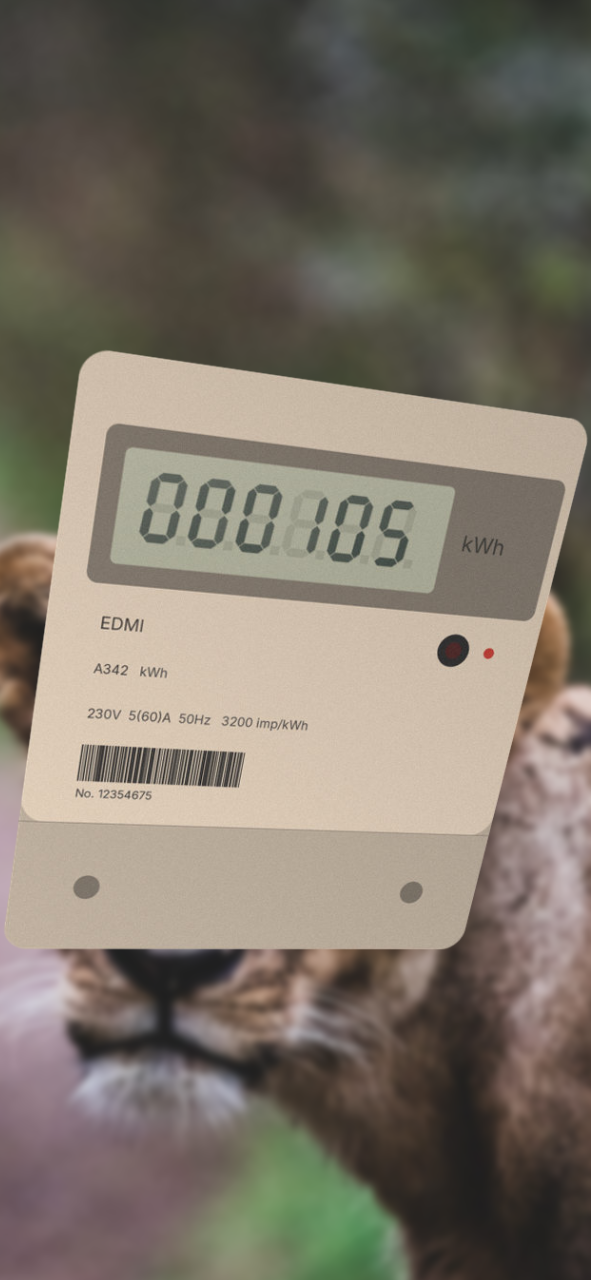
105kWh
